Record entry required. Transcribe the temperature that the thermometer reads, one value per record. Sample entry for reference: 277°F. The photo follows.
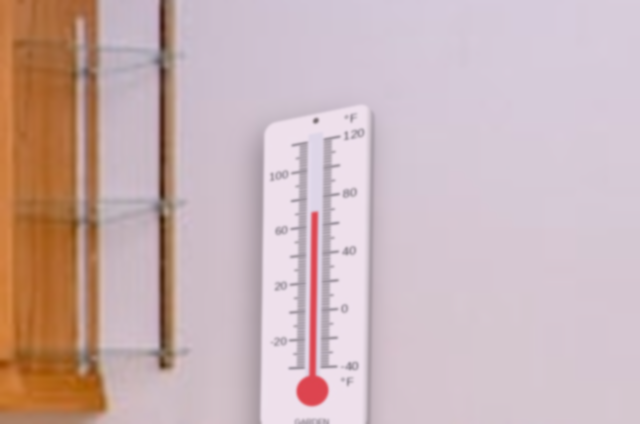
70°F
